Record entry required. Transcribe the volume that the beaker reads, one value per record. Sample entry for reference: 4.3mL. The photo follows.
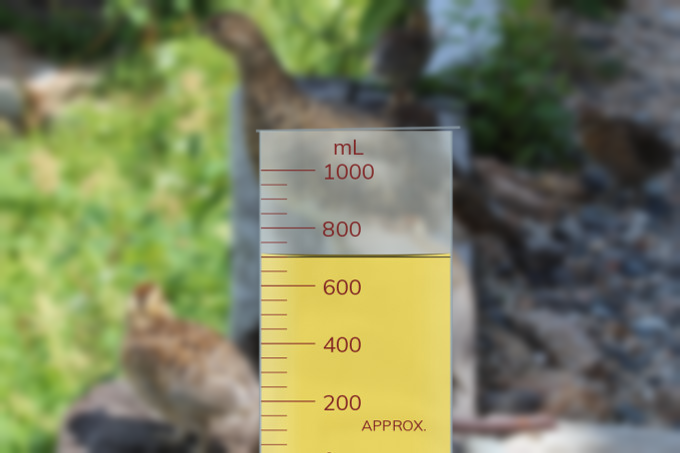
700mL
